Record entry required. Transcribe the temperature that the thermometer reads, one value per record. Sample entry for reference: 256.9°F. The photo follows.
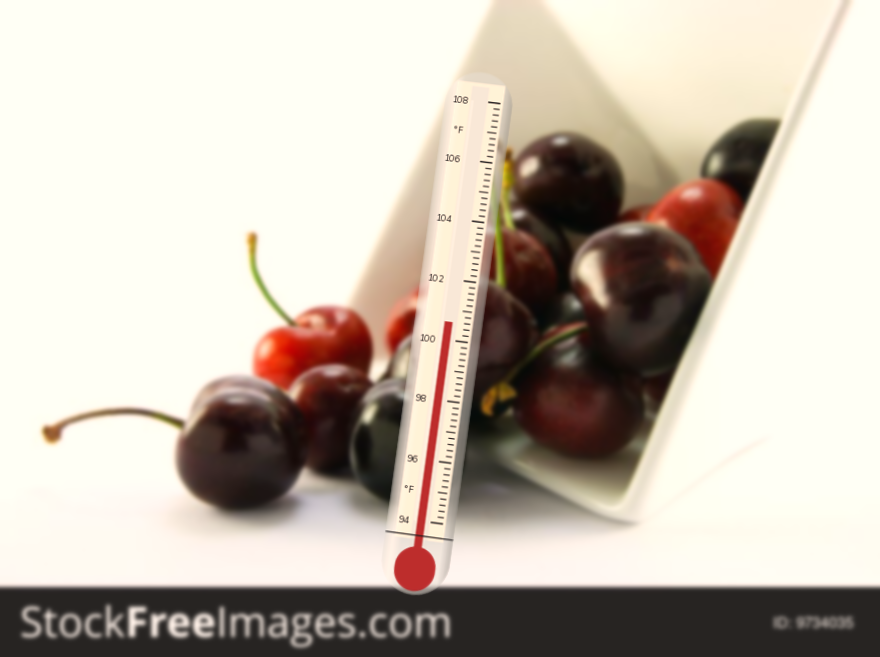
100.6°F
